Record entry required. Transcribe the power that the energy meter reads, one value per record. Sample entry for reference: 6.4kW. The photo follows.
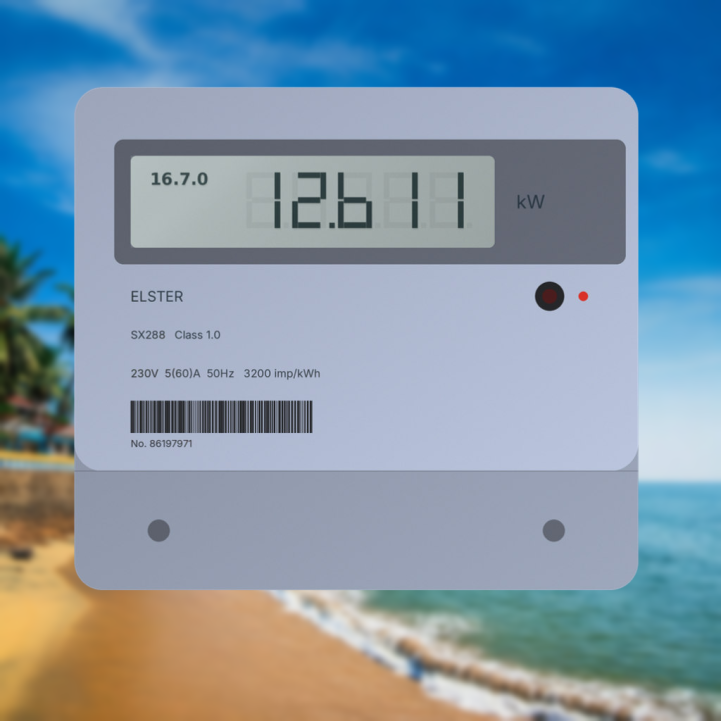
12.611kW
